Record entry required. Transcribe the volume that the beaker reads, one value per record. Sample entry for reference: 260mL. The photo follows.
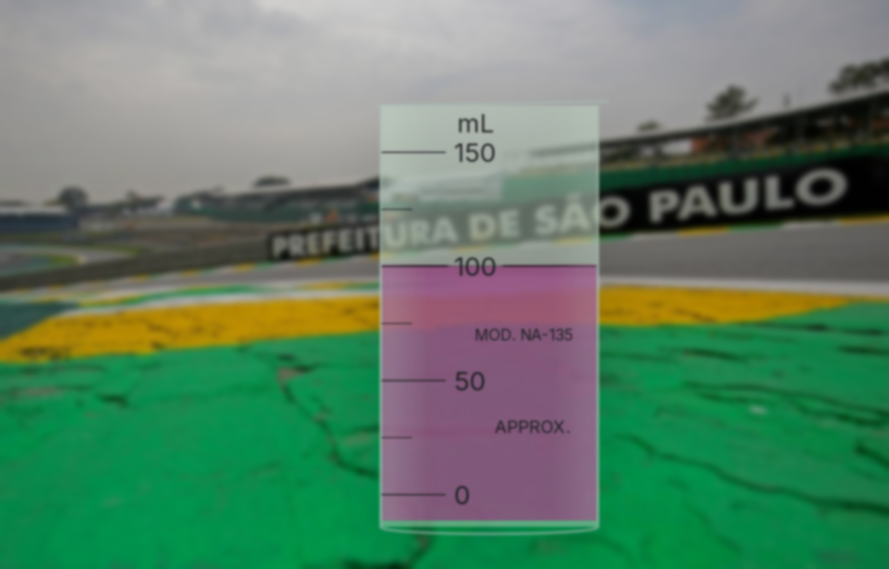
100mL
